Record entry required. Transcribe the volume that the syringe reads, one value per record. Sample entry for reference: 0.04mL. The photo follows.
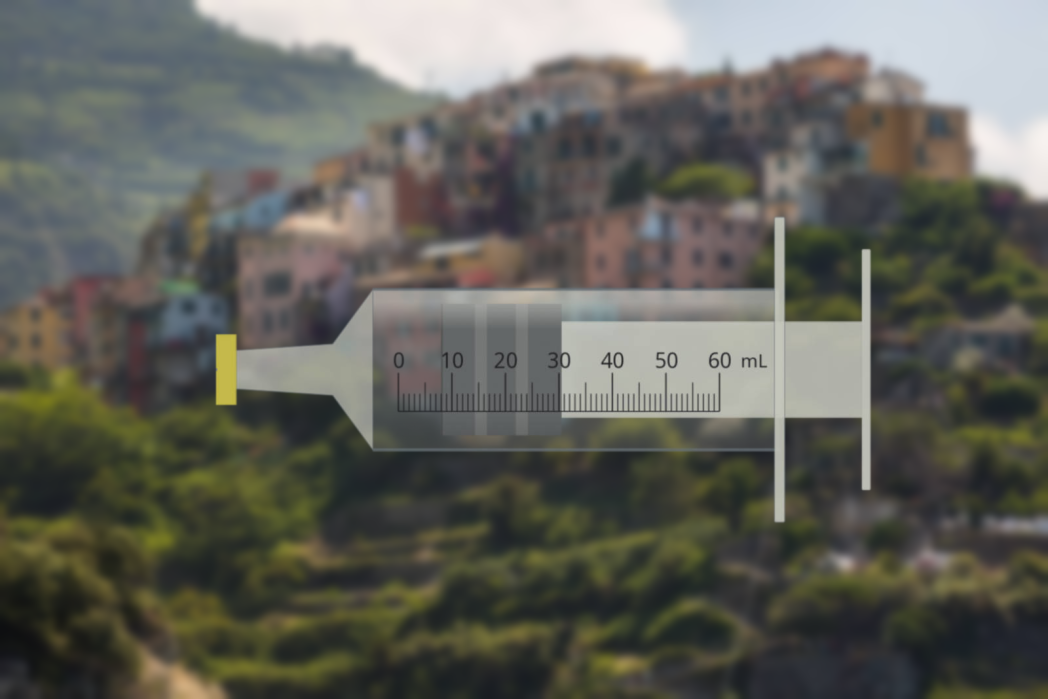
8mL
